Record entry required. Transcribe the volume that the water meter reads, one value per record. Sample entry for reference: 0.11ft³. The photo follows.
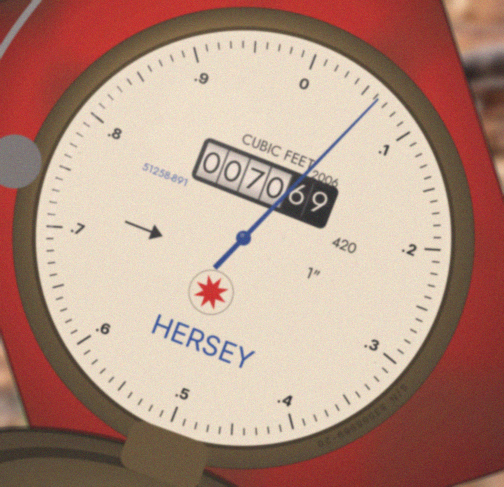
7069.06ft³
